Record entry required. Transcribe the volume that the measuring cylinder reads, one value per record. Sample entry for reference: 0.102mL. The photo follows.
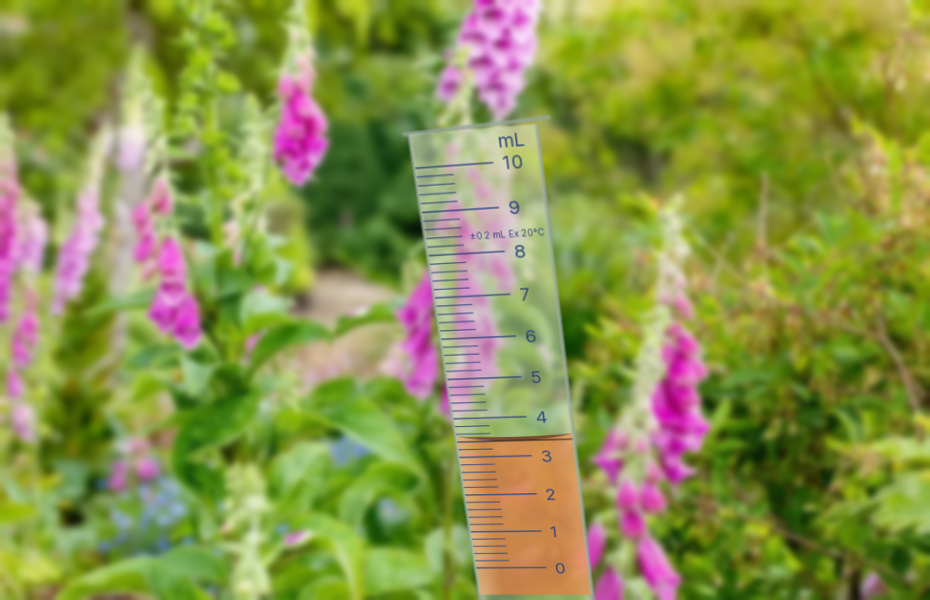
3.4mL
